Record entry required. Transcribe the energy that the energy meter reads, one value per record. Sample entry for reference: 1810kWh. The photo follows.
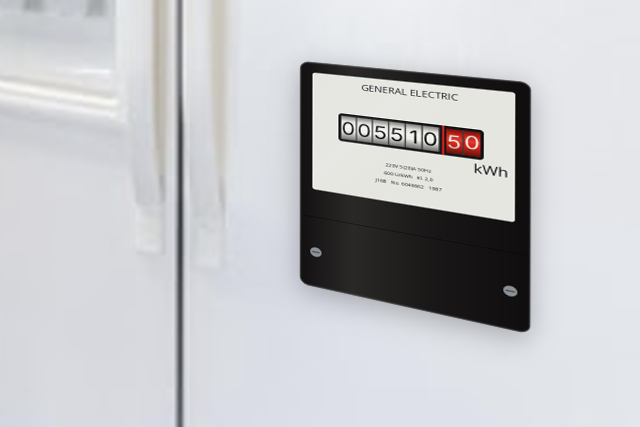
5510.50kWh
